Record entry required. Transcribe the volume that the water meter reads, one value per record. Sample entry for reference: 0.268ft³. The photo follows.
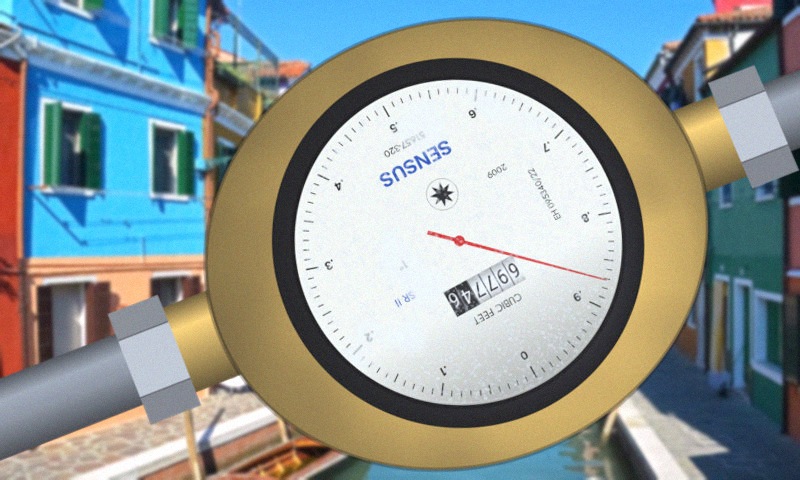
697745.87ft³
